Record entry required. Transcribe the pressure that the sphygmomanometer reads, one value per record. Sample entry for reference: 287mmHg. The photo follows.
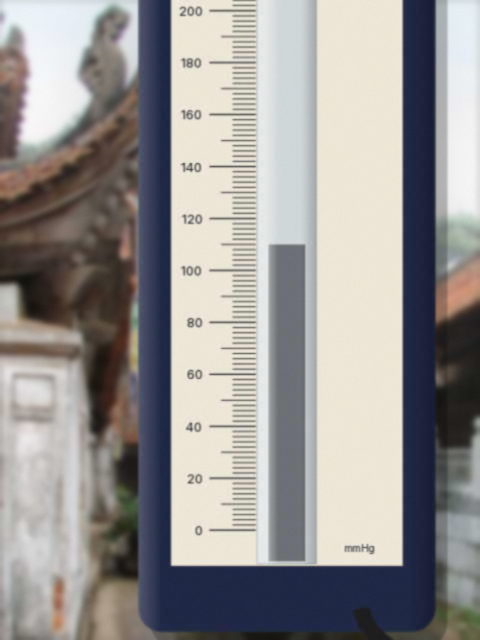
110mmHg
